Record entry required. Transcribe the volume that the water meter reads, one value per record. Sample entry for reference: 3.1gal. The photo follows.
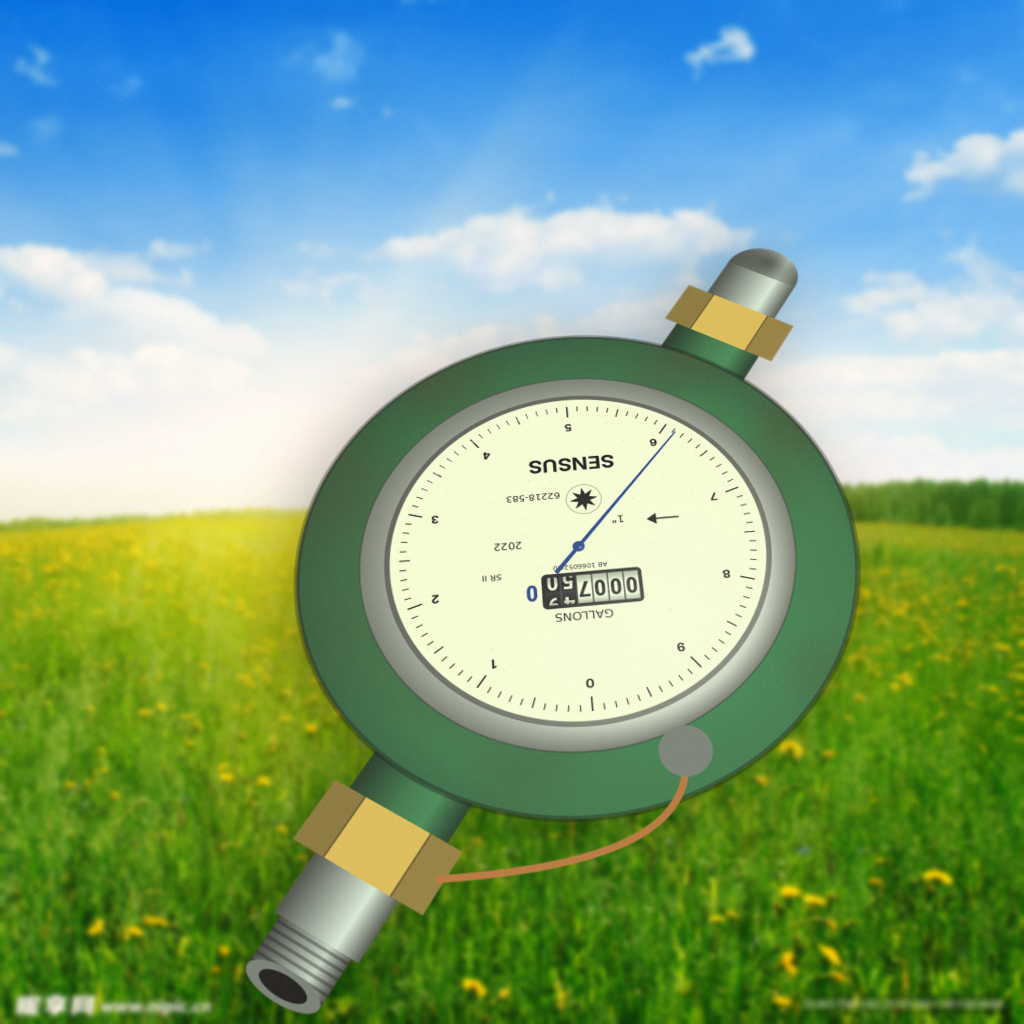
7496.1gal
